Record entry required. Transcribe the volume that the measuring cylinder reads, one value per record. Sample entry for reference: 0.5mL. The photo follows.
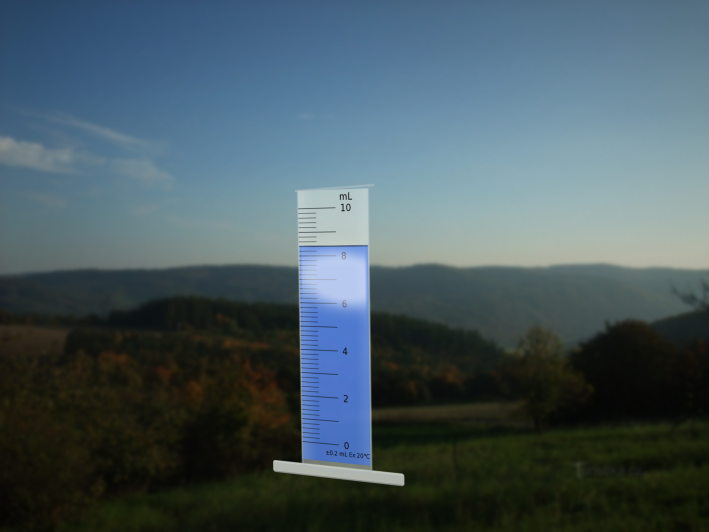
8.4mL
